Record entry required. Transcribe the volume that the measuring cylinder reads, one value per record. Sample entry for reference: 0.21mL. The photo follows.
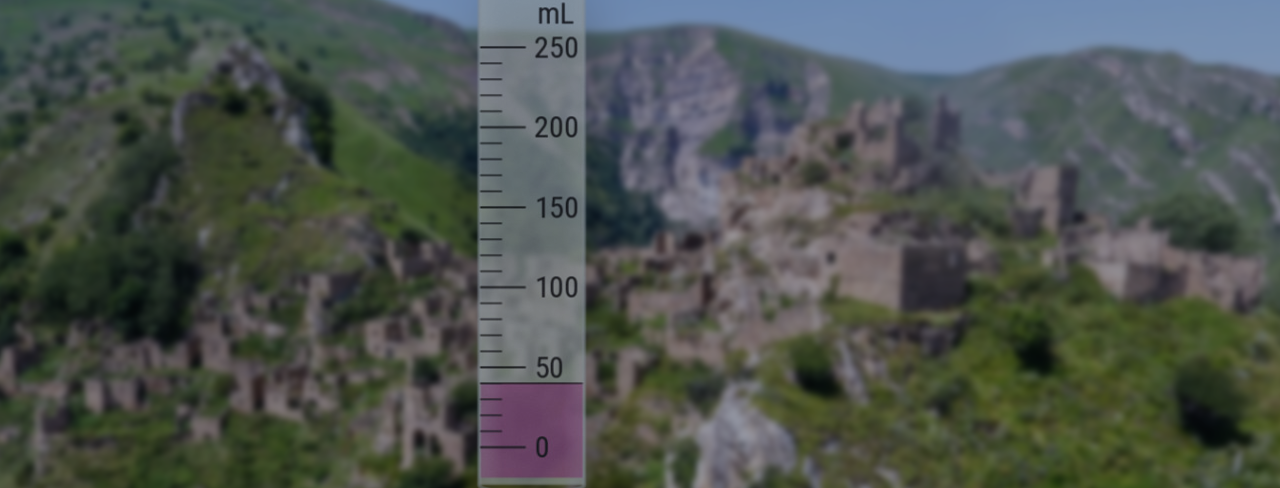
40mL
